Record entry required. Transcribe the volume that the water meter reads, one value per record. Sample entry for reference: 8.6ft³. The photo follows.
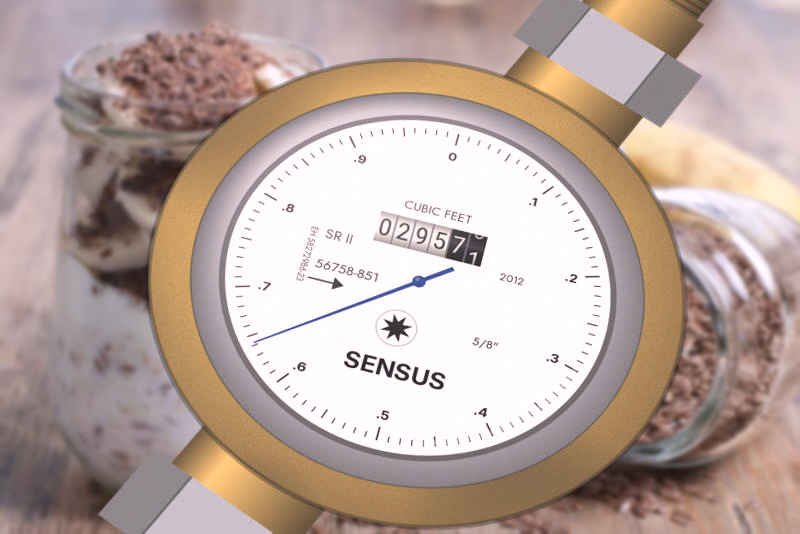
29570.64ft³
